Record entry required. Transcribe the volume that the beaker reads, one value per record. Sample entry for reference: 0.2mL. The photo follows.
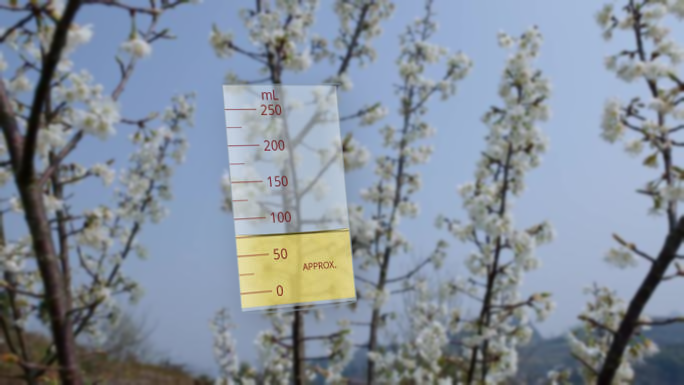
75mL
